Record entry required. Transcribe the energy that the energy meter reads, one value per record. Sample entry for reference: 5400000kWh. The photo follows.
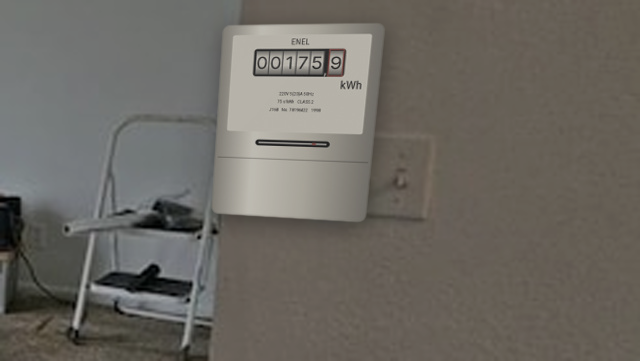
175.9kWh
